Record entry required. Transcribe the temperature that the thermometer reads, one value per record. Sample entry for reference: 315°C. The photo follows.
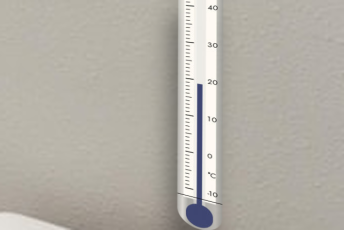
19°C
